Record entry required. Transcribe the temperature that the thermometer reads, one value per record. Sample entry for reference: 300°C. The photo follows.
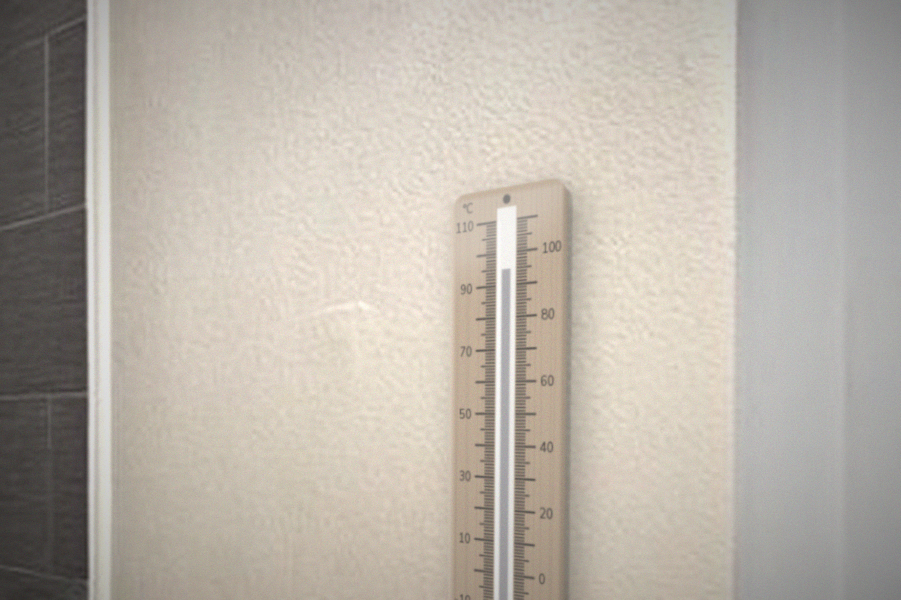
95°C
